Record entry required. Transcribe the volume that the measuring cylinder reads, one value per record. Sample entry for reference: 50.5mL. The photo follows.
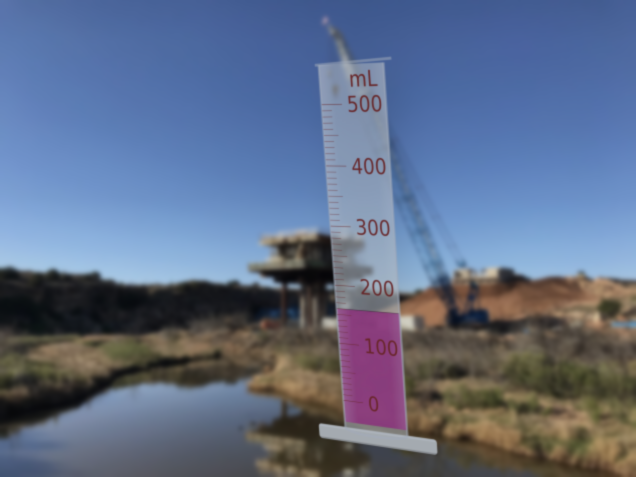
160mL
